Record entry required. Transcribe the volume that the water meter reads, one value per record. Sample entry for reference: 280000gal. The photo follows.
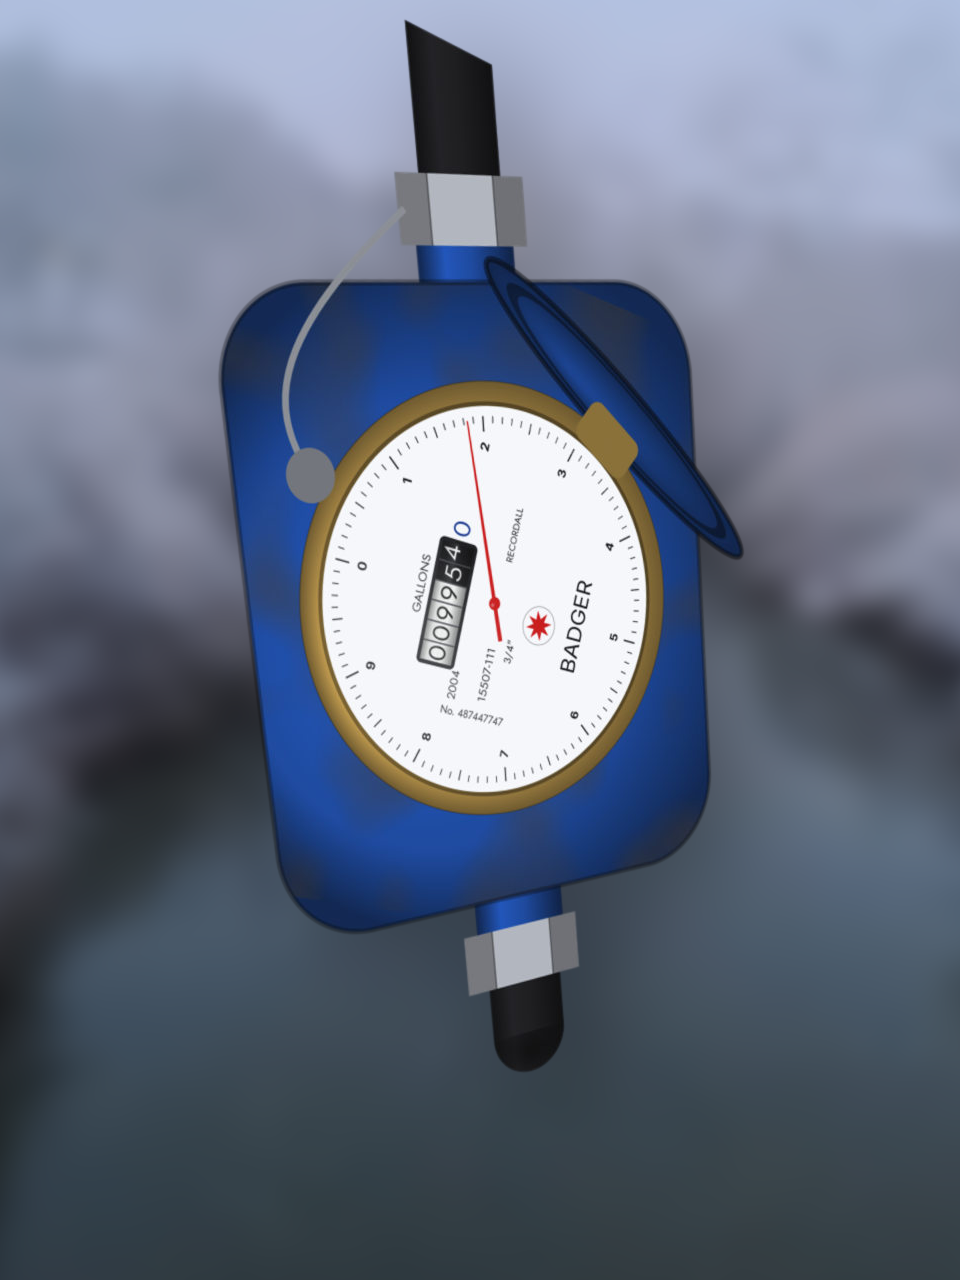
99541.8gal
